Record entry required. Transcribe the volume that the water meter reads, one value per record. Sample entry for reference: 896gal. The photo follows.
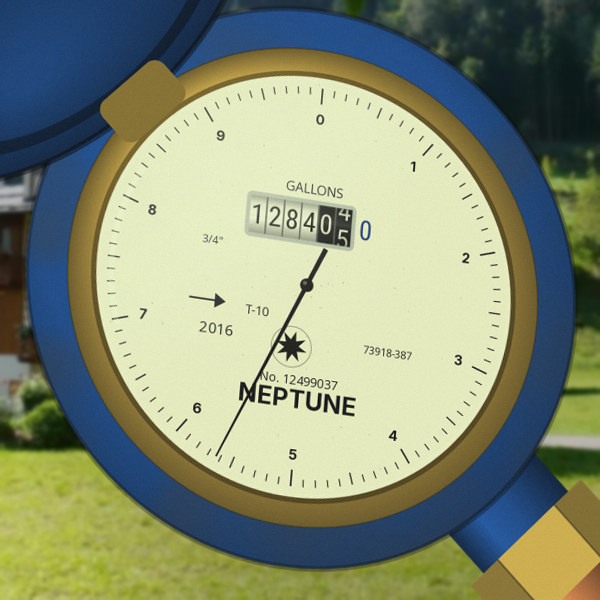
1284045.6gal
